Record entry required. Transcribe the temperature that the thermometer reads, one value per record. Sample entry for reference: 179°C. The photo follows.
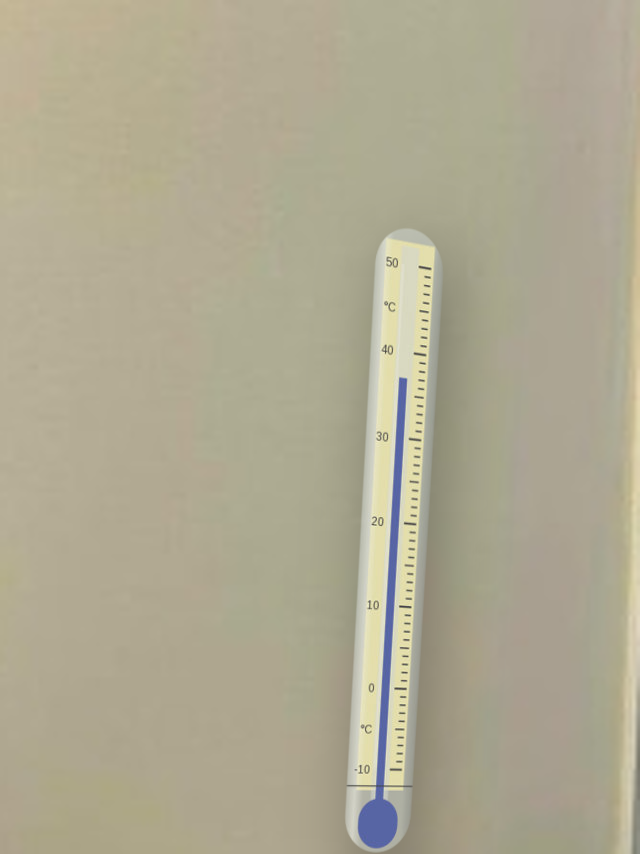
37°C
